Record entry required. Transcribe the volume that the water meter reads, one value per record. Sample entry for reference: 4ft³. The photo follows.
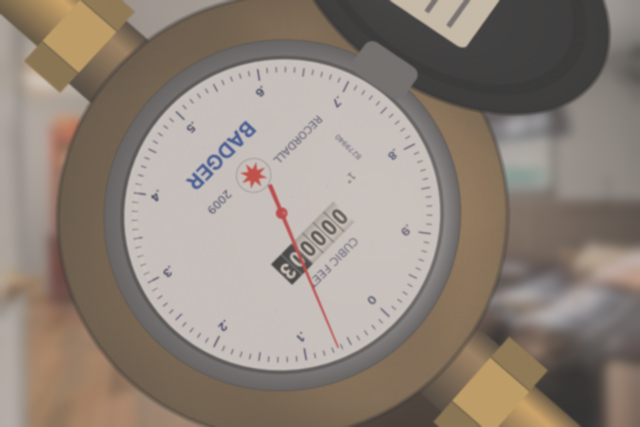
3.06ft³
